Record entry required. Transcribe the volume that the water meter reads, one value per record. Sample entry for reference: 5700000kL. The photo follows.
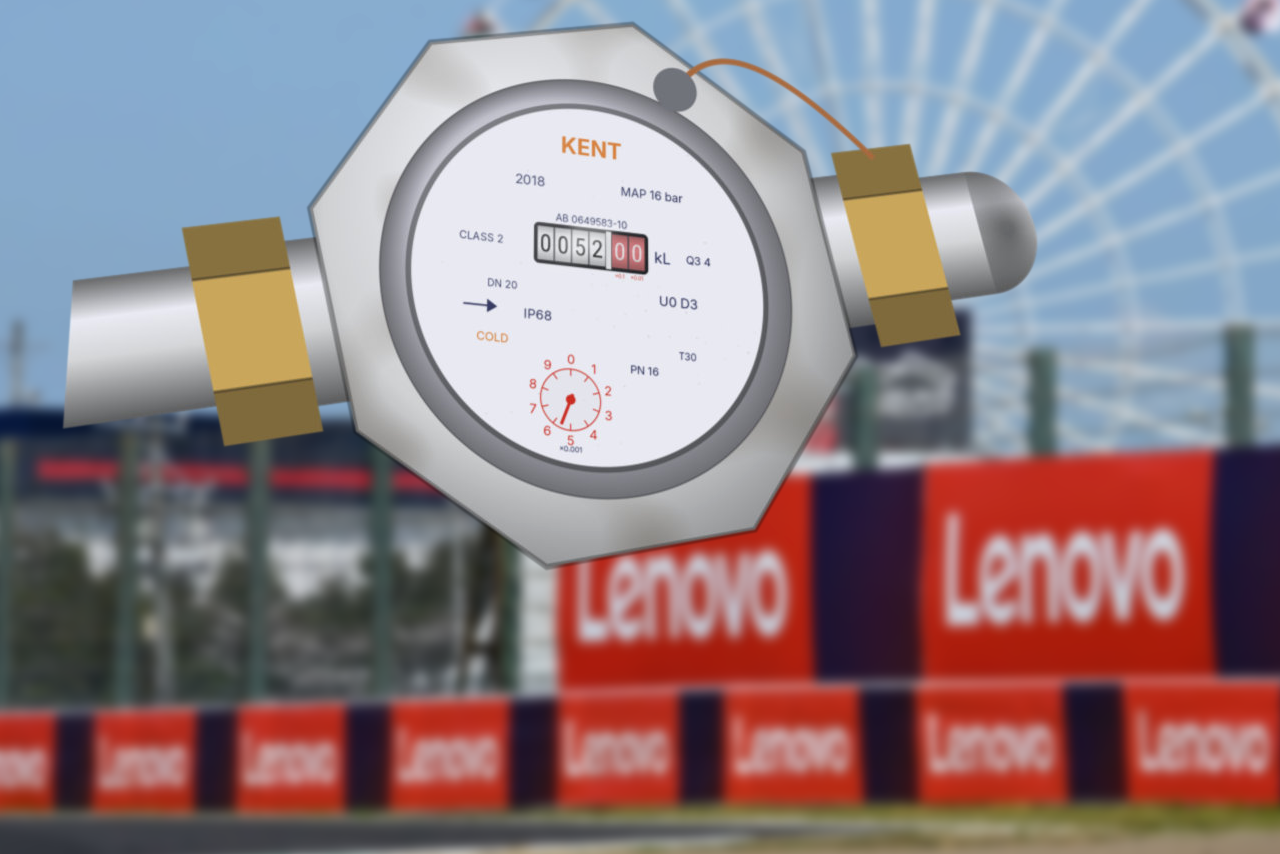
52.005kL
